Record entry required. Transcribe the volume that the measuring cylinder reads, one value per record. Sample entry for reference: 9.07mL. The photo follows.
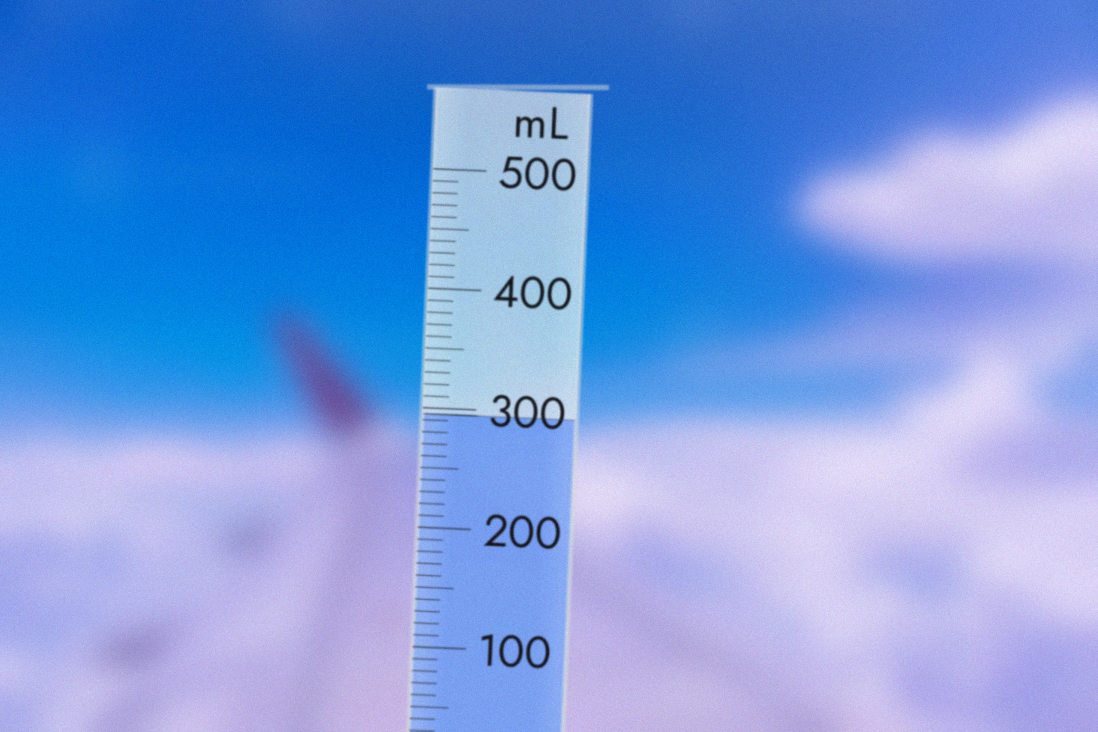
295mL
